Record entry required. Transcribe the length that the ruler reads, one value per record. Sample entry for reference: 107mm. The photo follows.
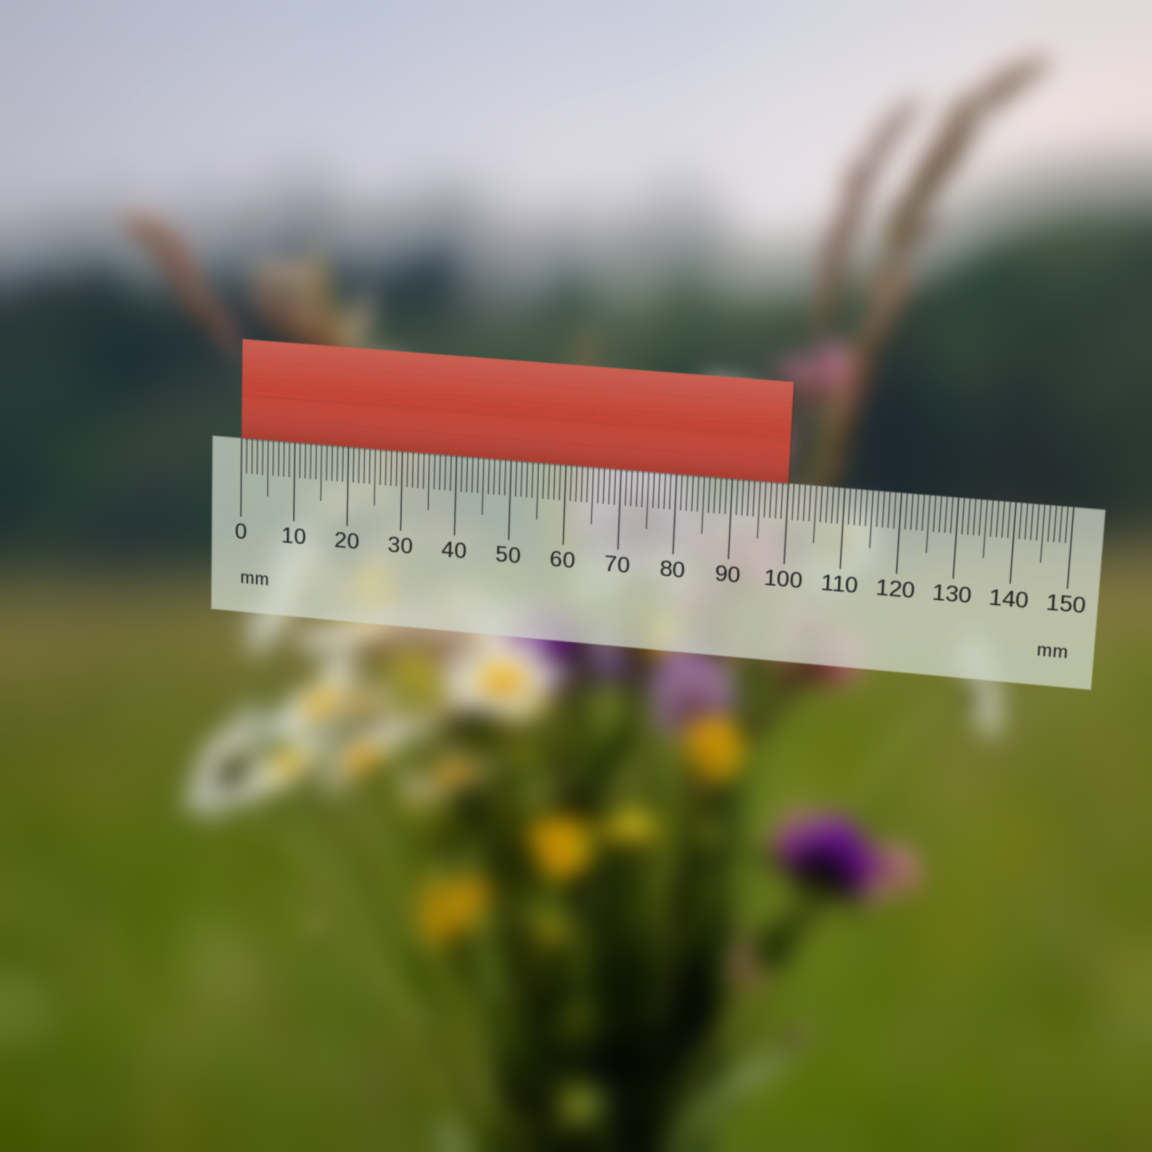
100mm
